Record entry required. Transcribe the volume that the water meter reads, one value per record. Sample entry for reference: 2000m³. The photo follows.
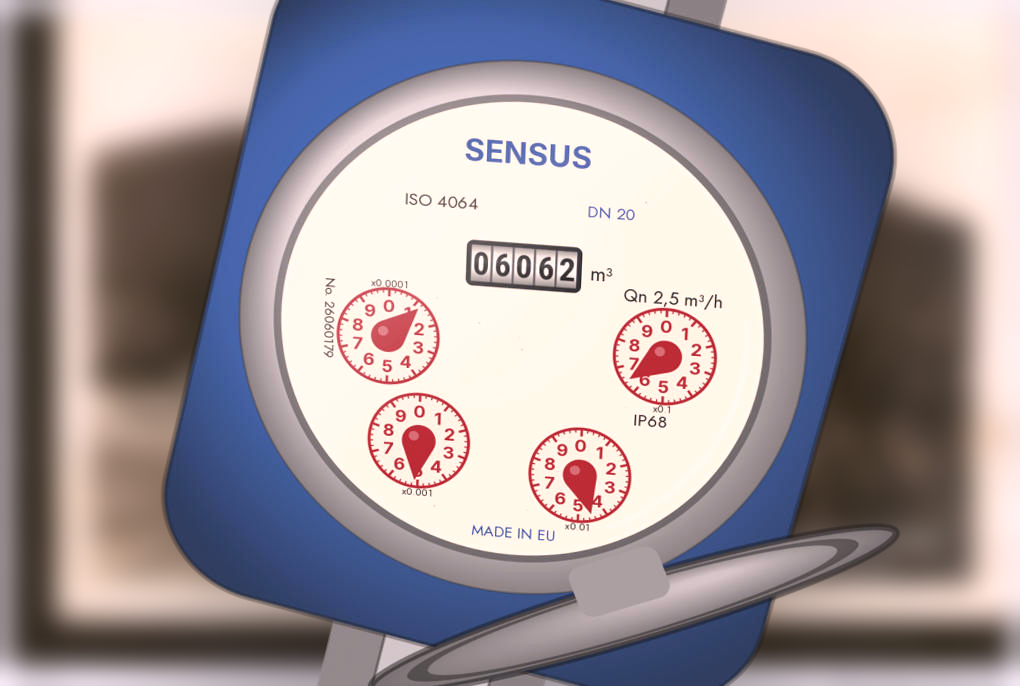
6062.6451m³
